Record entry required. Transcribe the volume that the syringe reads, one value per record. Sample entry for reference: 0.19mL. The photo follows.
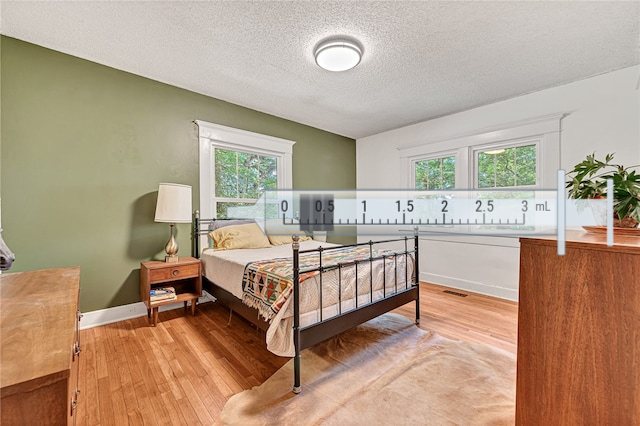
0.2mL
